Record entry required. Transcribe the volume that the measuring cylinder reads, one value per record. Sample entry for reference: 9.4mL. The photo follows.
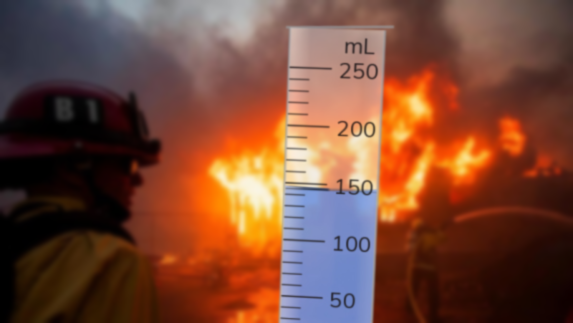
145mL
